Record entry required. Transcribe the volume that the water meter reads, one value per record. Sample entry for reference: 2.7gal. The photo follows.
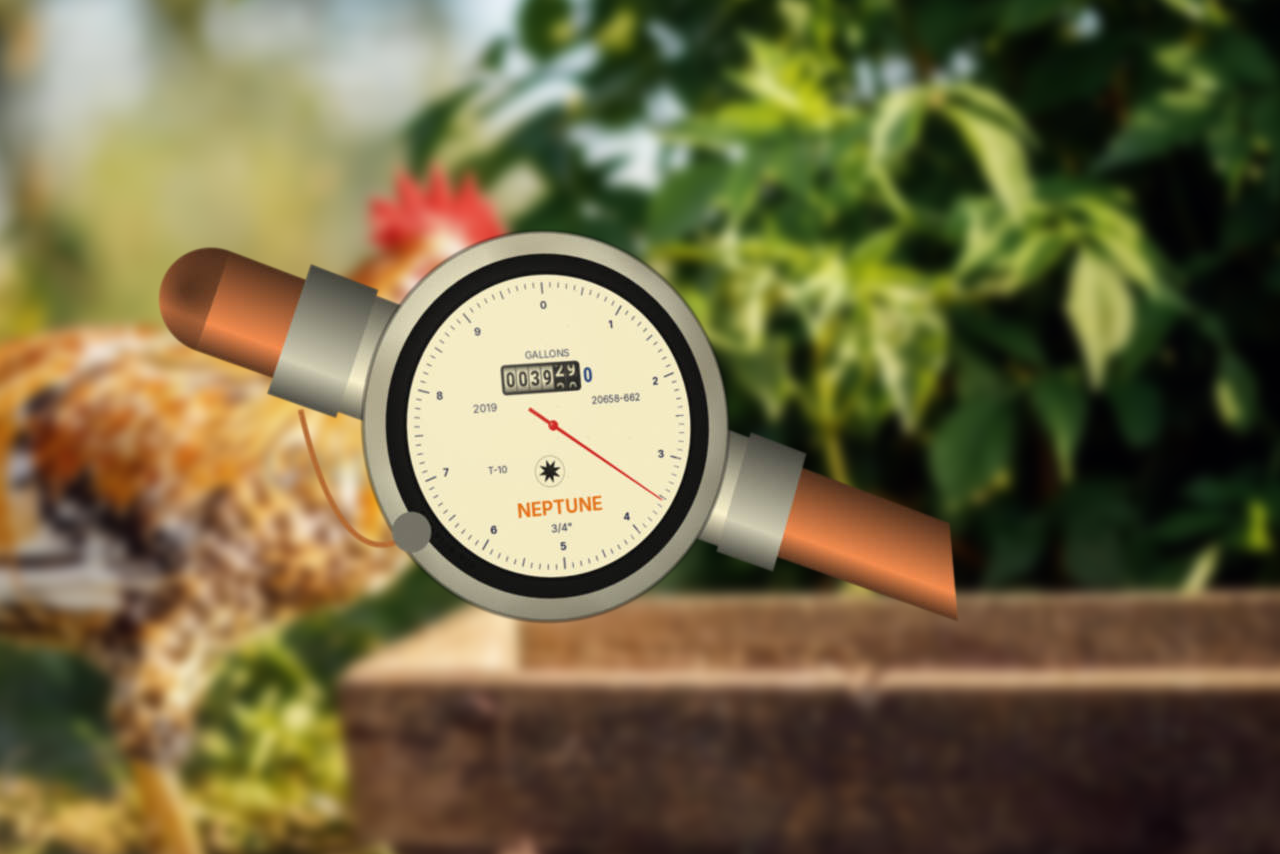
39293.5gal
